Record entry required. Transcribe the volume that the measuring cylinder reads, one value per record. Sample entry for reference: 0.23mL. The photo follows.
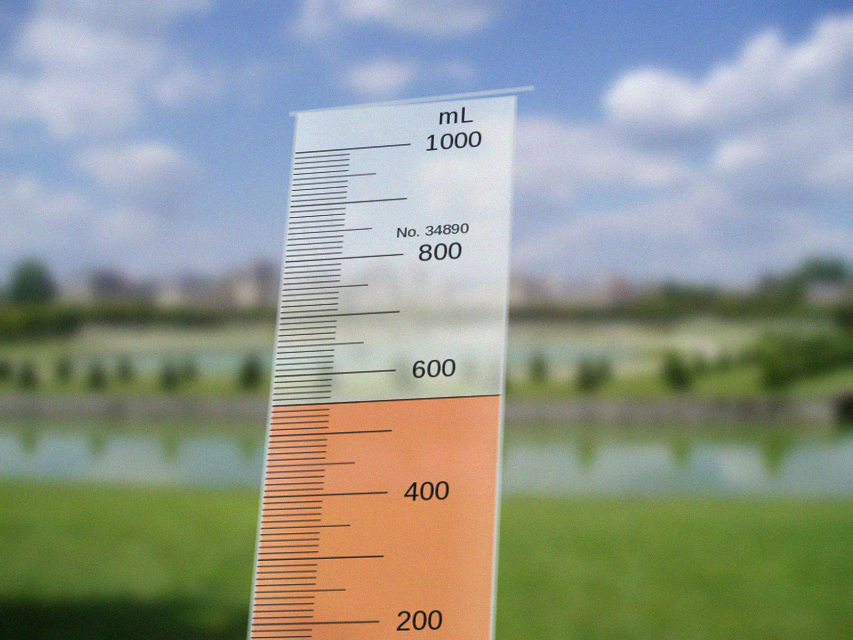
550mL
